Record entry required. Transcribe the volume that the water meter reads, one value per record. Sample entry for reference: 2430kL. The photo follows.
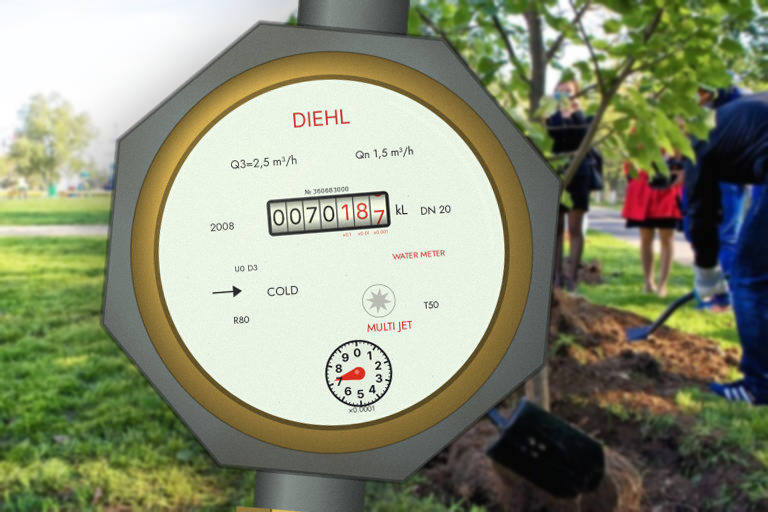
70.1867kL
